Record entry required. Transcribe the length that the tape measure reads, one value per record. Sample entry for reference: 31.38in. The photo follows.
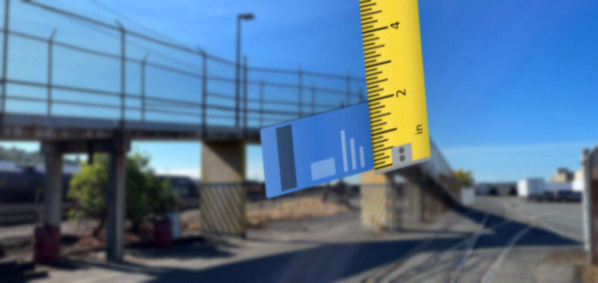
2in
